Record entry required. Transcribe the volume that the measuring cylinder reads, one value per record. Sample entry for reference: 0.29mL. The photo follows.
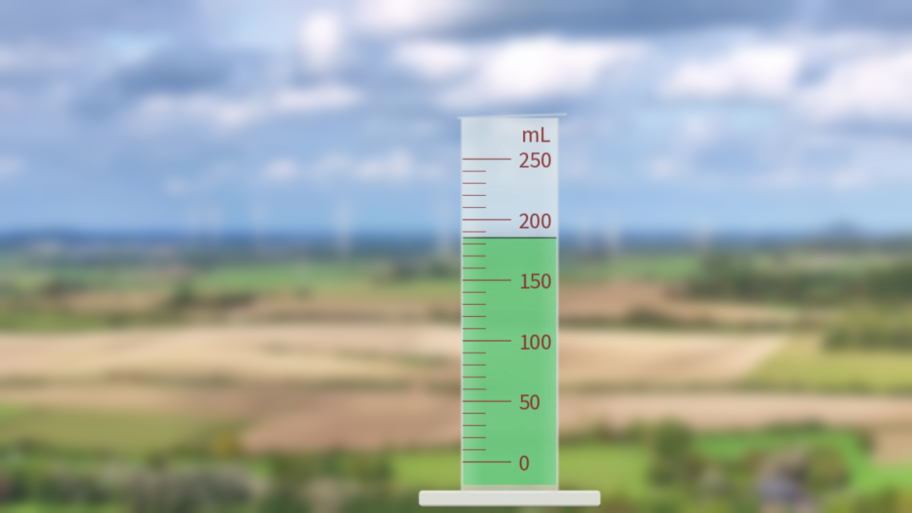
185mL
